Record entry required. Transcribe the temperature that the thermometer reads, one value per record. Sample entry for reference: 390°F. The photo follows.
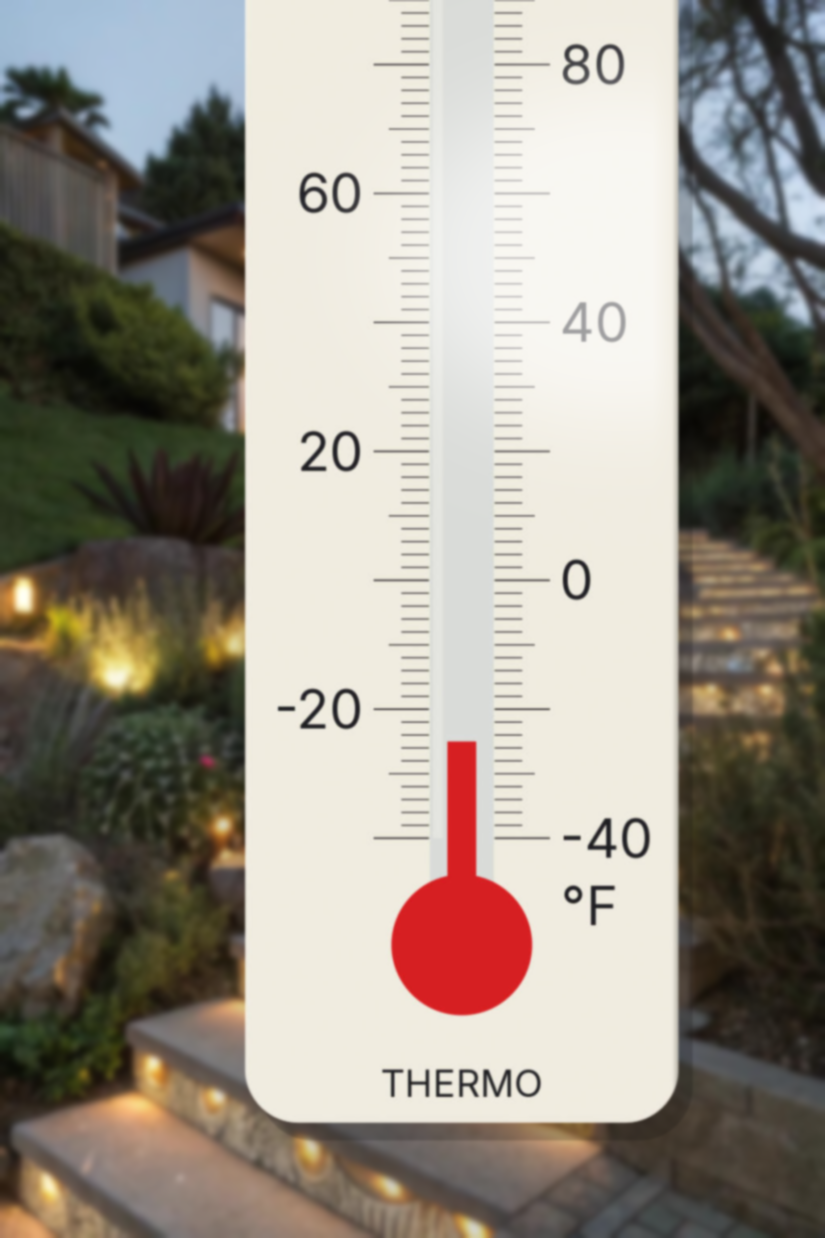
-25°F
